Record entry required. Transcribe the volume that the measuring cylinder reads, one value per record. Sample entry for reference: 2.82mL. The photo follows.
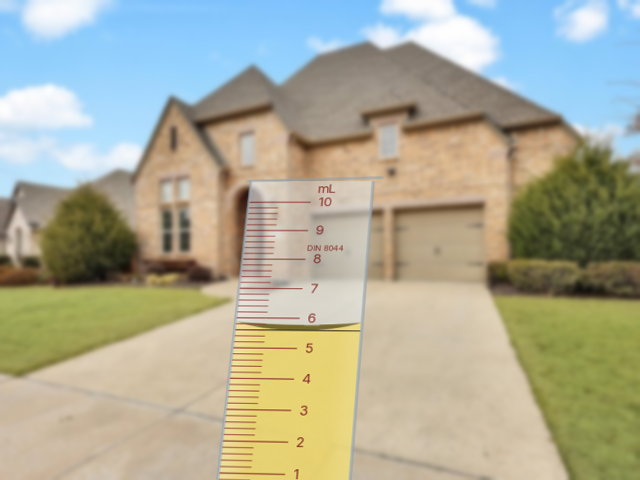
5.6mL
